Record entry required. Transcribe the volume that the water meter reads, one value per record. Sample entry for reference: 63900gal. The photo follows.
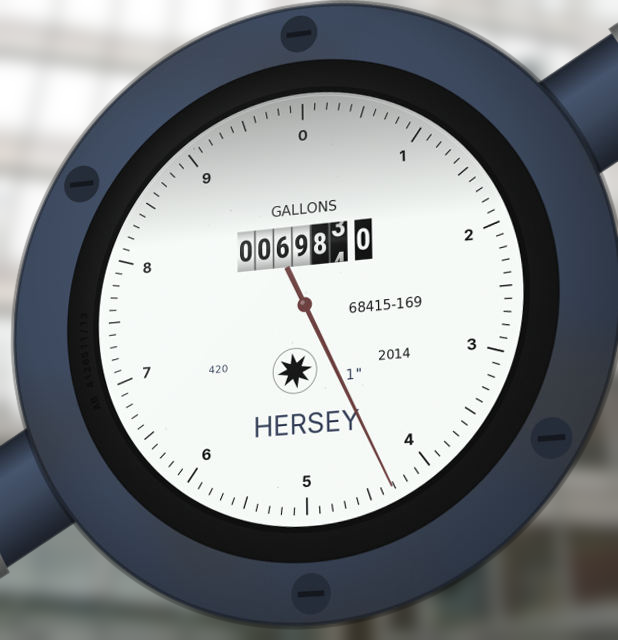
69834.3gal
